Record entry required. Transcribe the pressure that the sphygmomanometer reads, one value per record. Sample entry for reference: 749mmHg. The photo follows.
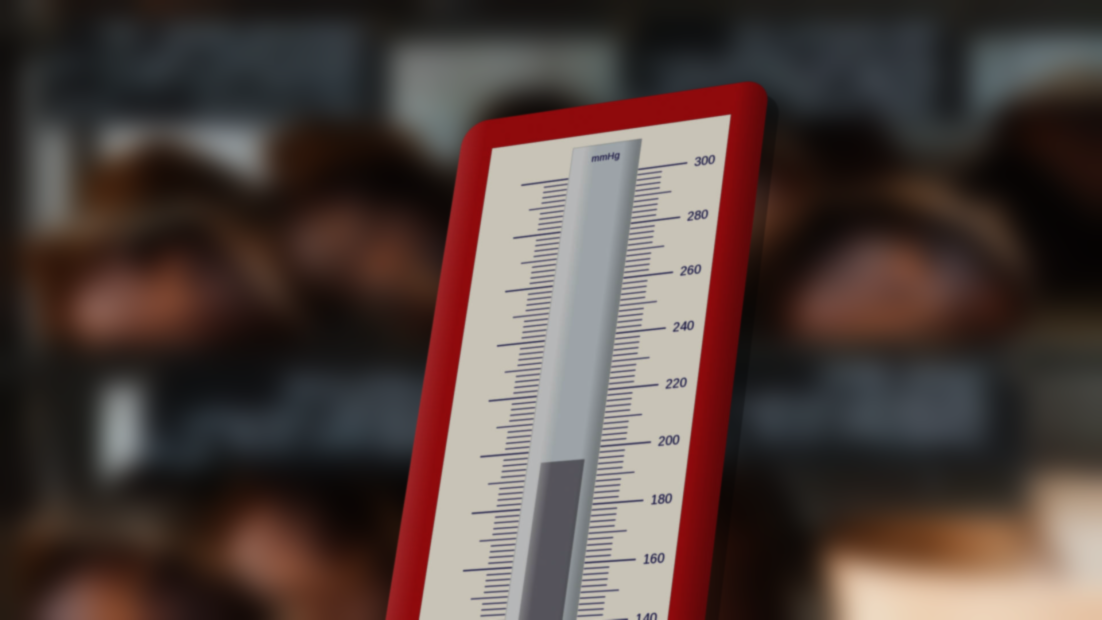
196mmHg
